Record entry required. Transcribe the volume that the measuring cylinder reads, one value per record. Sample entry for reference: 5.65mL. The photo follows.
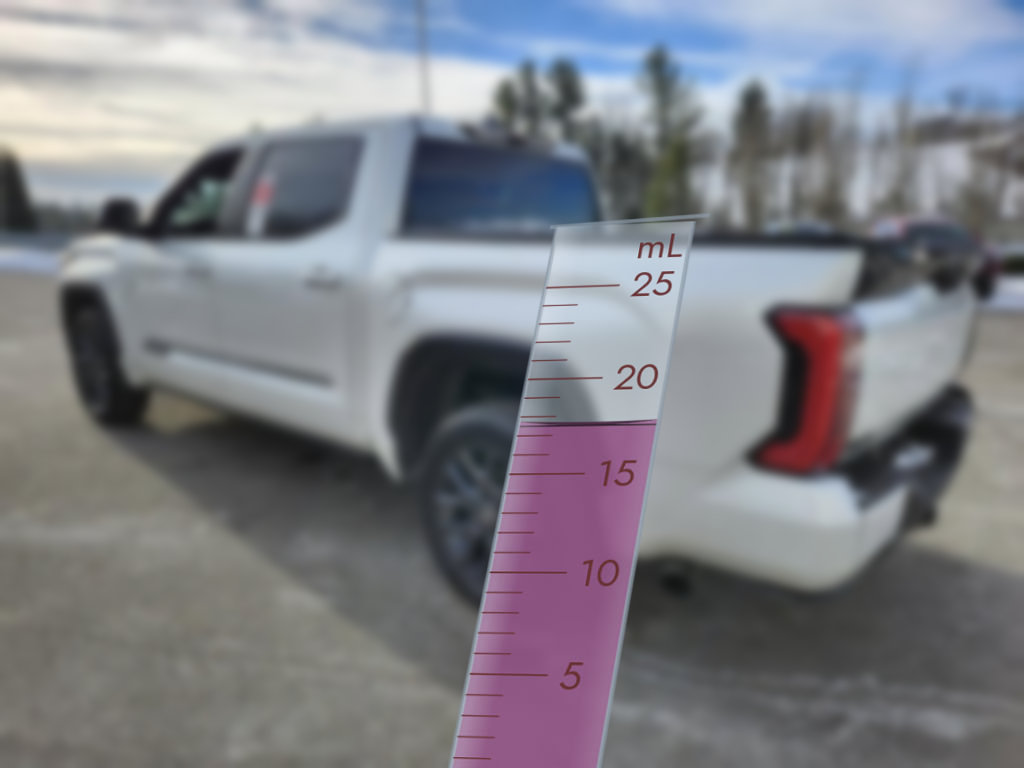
17.5mL
